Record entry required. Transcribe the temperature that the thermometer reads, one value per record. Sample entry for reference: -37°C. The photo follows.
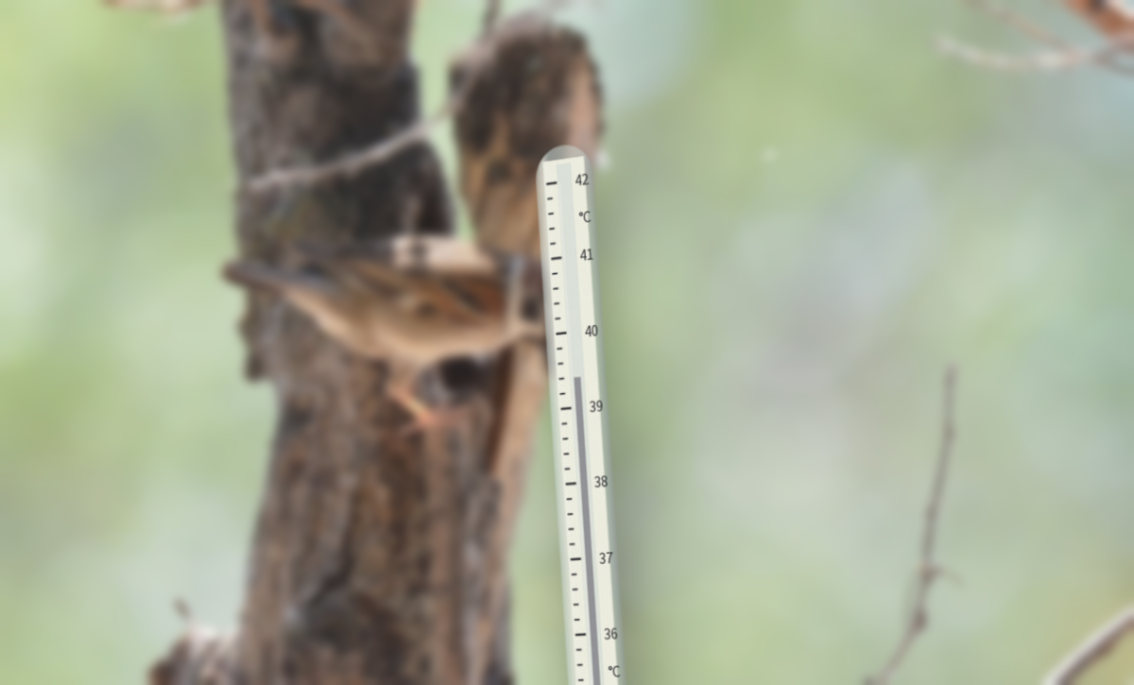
39.4°C
